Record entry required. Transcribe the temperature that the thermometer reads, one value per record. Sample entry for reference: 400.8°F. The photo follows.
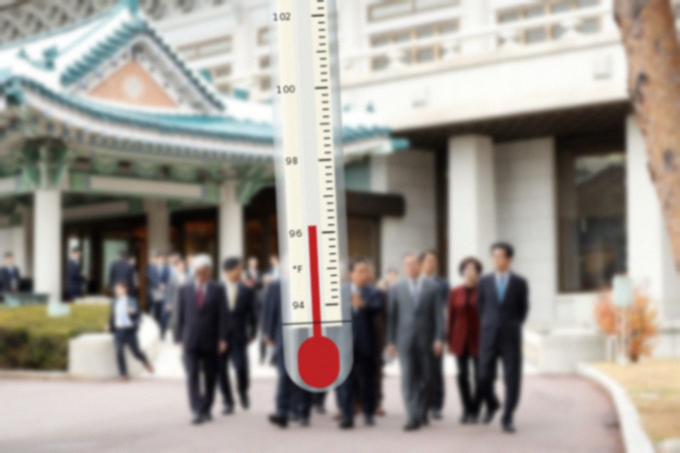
96.2°F
